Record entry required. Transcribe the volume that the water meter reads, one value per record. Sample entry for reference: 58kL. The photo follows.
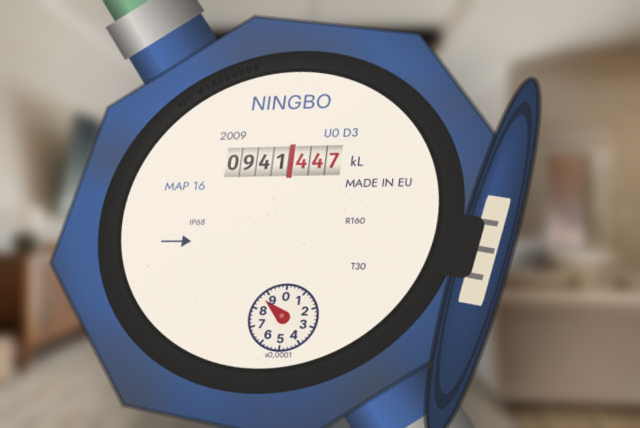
941.4478kL
